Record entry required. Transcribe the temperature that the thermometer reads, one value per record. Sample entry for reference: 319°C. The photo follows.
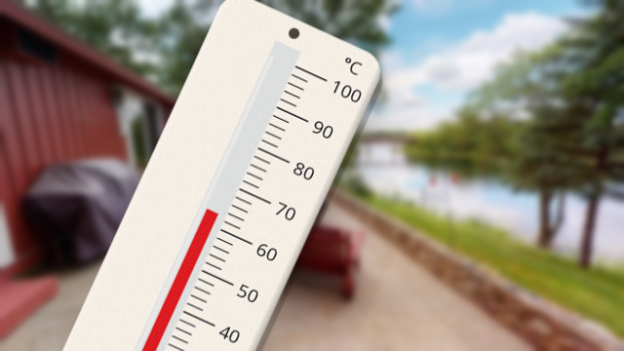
63°C
